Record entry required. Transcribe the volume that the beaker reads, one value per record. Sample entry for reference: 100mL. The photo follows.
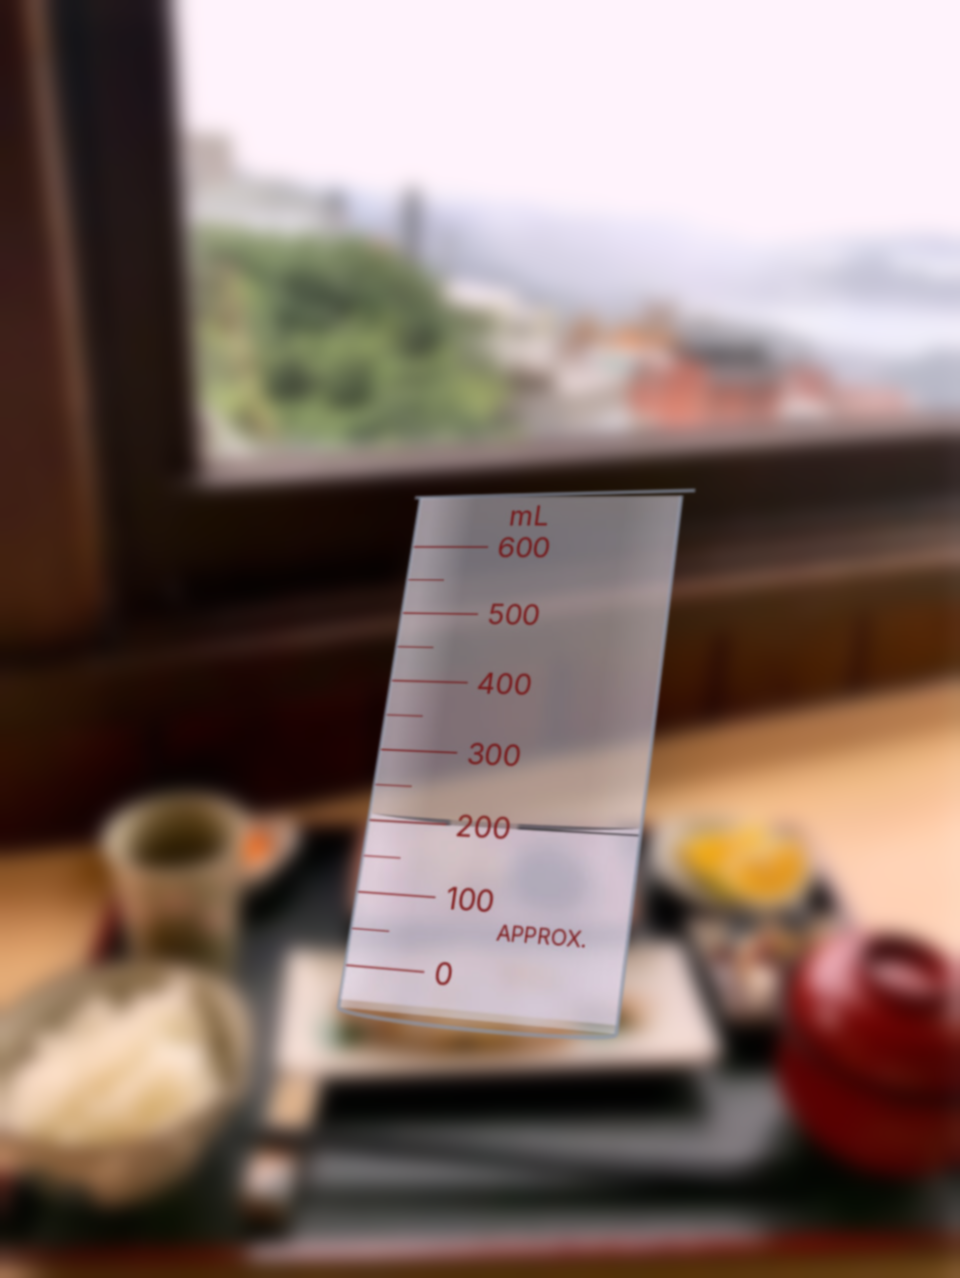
200mL
